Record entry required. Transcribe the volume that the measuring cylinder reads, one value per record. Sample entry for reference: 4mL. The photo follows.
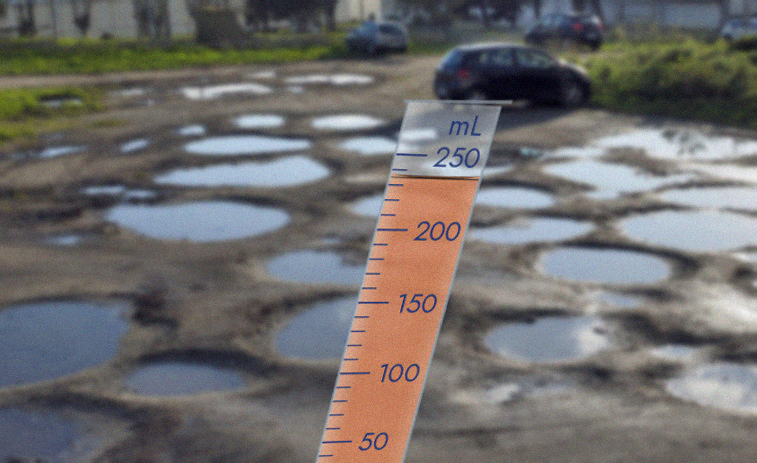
235mL
